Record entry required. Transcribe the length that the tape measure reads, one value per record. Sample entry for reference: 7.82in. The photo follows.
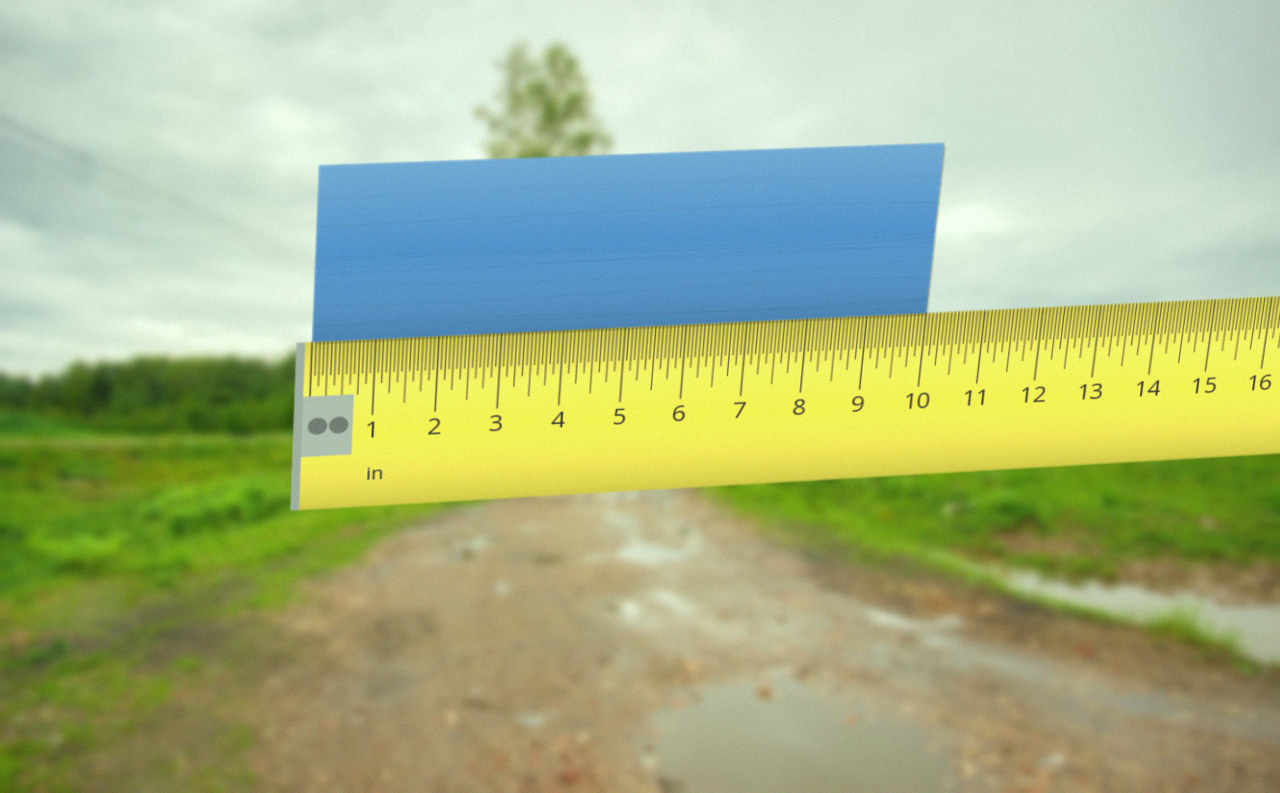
10in
